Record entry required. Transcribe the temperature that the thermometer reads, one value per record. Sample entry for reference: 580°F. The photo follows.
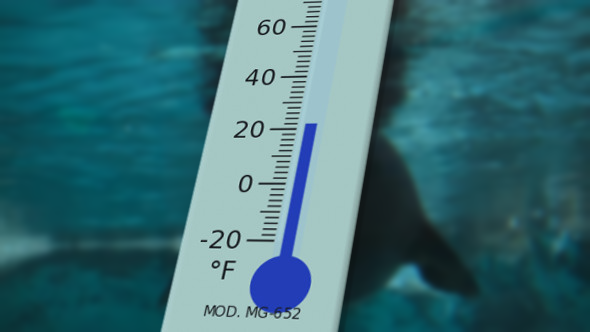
22°F
